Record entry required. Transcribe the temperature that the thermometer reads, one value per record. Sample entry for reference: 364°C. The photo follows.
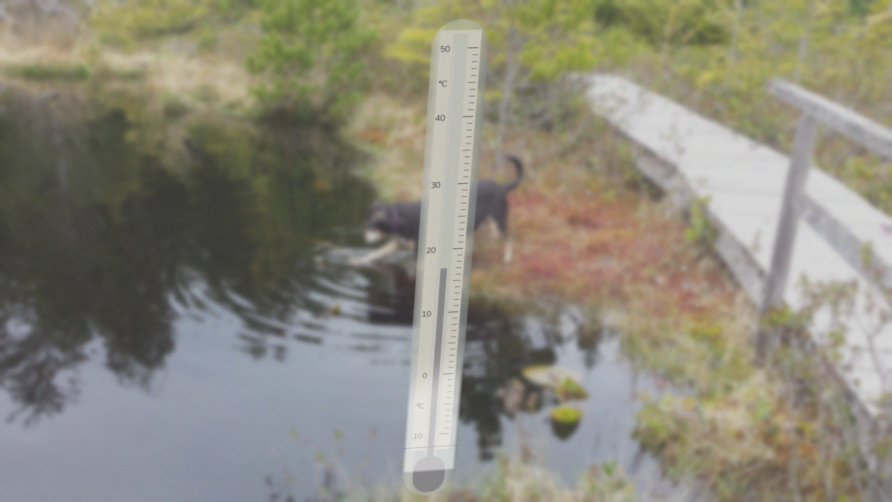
17°C
